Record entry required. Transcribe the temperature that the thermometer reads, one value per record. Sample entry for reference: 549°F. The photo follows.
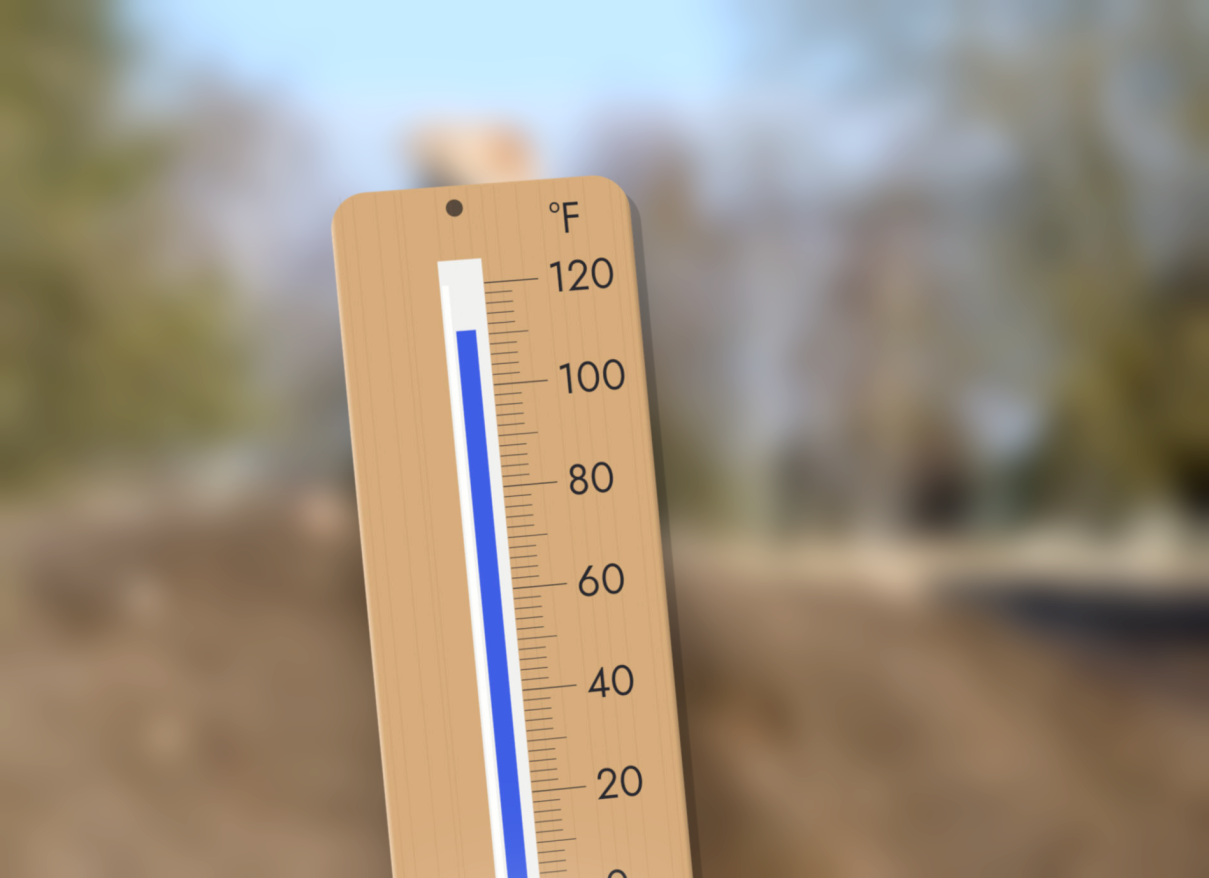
111°F
